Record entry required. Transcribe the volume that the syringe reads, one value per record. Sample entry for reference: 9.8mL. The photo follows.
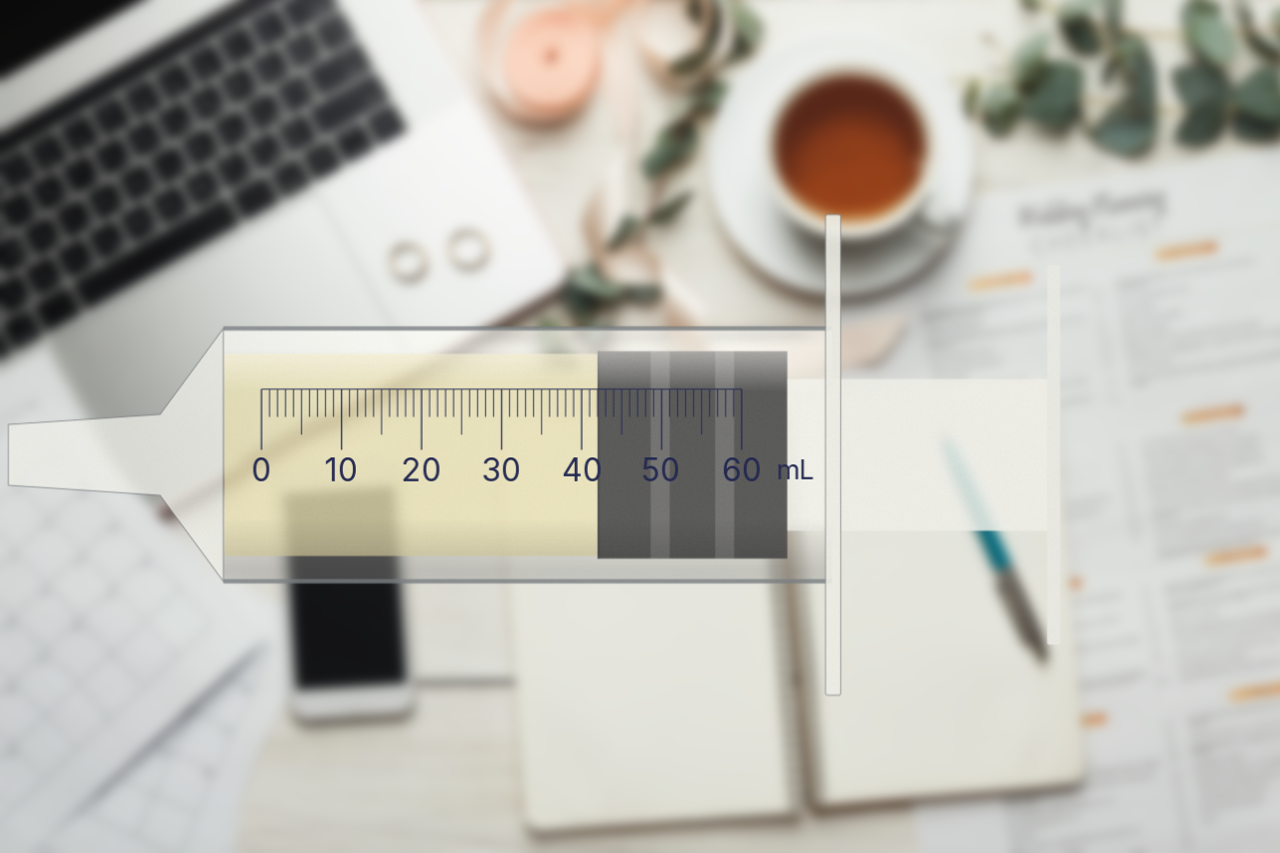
42mL
